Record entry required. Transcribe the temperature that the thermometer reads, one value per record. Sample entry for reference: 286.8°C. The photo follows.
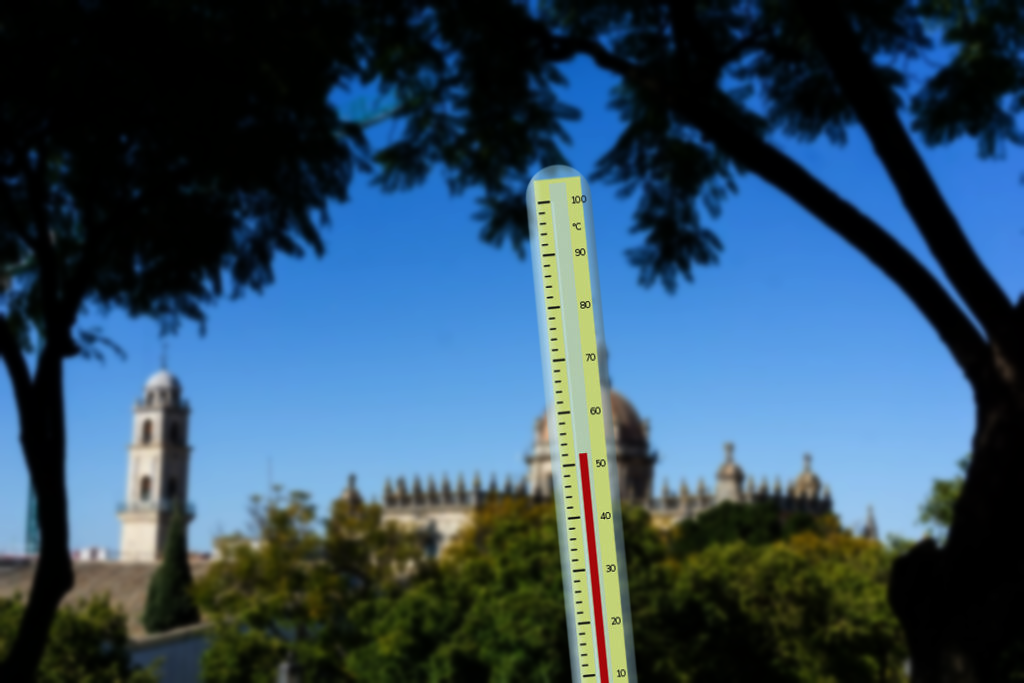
52°C
